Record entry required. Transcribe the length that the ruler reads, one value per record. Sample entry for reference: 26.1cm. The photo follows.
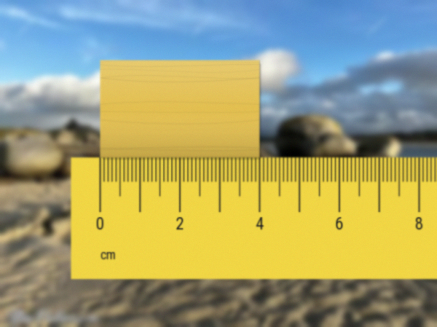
4cm
